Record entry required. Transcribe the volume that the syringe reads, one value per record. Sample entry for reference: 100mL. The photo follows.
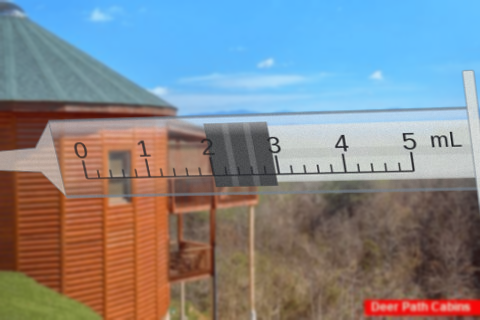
2mL
